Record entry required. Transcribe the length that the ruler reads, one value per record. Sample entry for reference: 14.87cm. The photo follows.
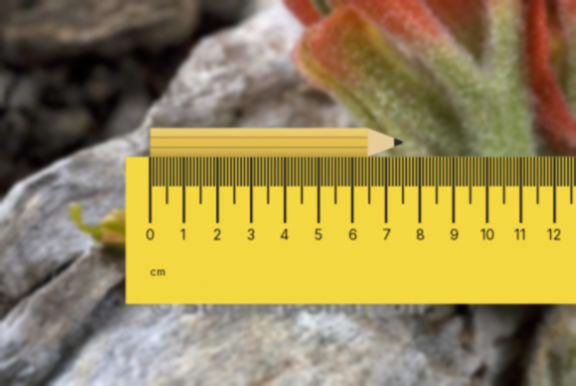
7.5cm
